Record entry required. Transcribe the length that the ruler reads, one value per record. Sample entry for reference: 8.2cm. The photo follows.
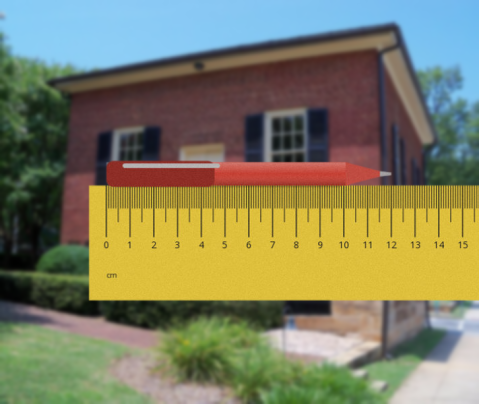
12cm
